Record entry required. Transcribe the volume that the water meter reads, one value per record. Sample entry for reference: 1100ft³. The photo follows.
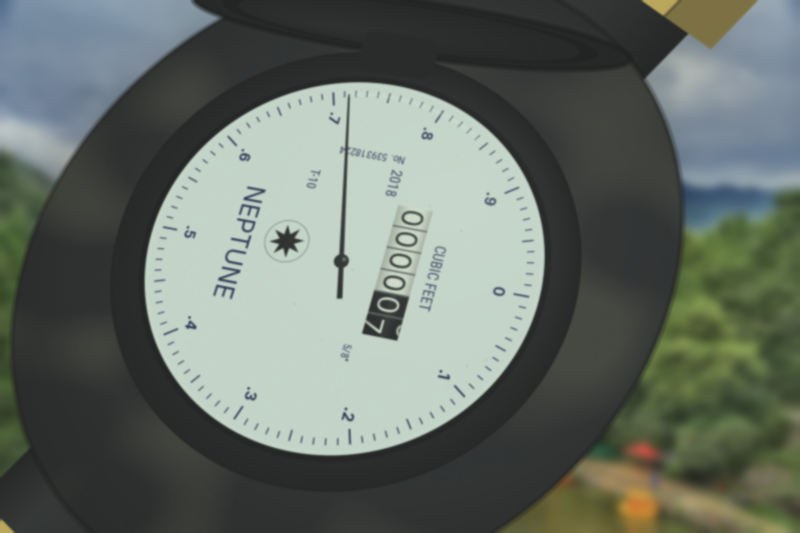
6.71ft³
